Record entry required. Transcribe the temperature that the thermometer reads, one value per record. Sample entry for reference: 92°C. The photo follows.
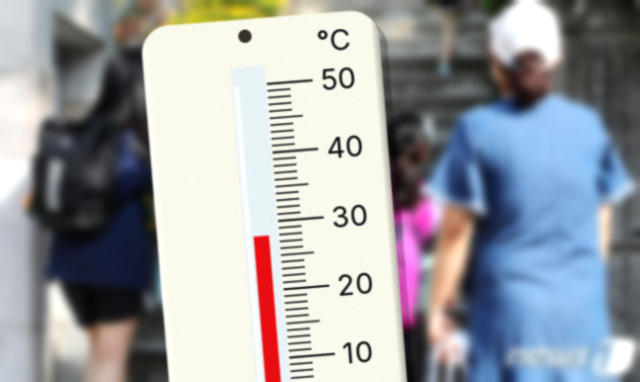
28°C
